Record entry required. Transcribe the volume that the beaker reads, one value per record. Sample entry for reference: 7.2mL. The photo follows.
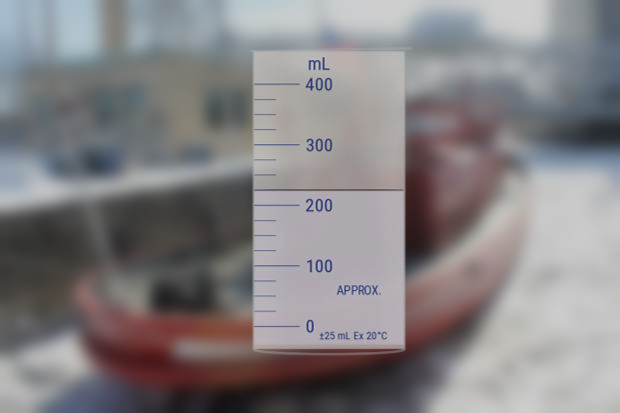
225mL
